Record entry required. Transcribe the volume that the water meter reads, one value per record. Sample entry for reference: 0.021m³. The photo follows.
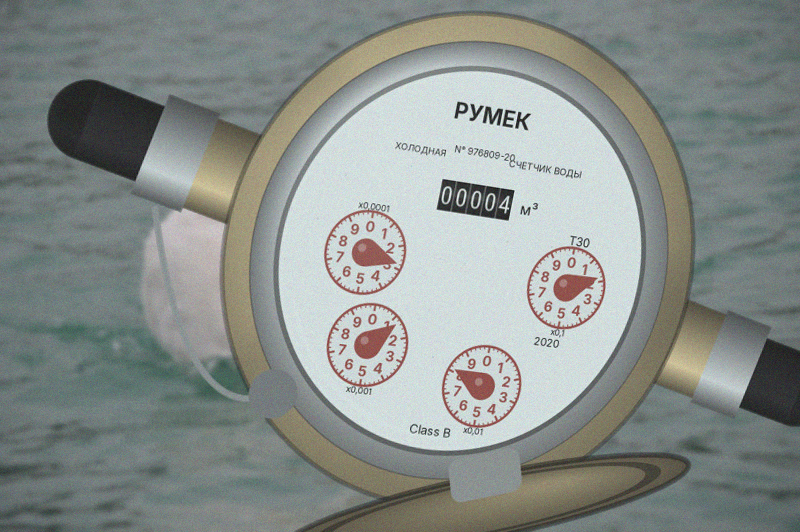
4.1812m³
